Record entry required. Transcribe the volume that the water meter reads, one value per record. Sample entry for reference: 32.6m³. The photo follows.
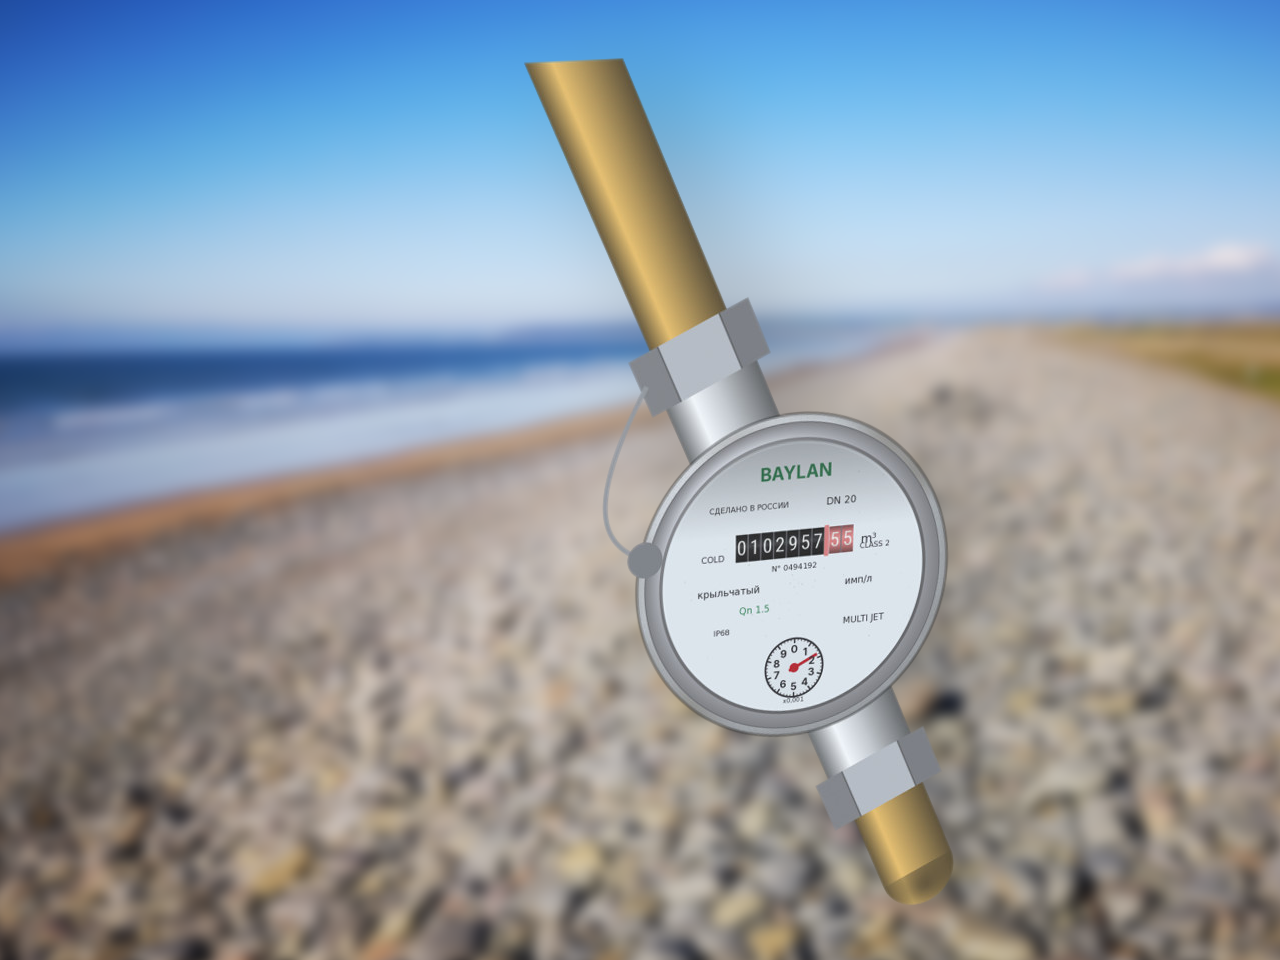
102957.551m³
